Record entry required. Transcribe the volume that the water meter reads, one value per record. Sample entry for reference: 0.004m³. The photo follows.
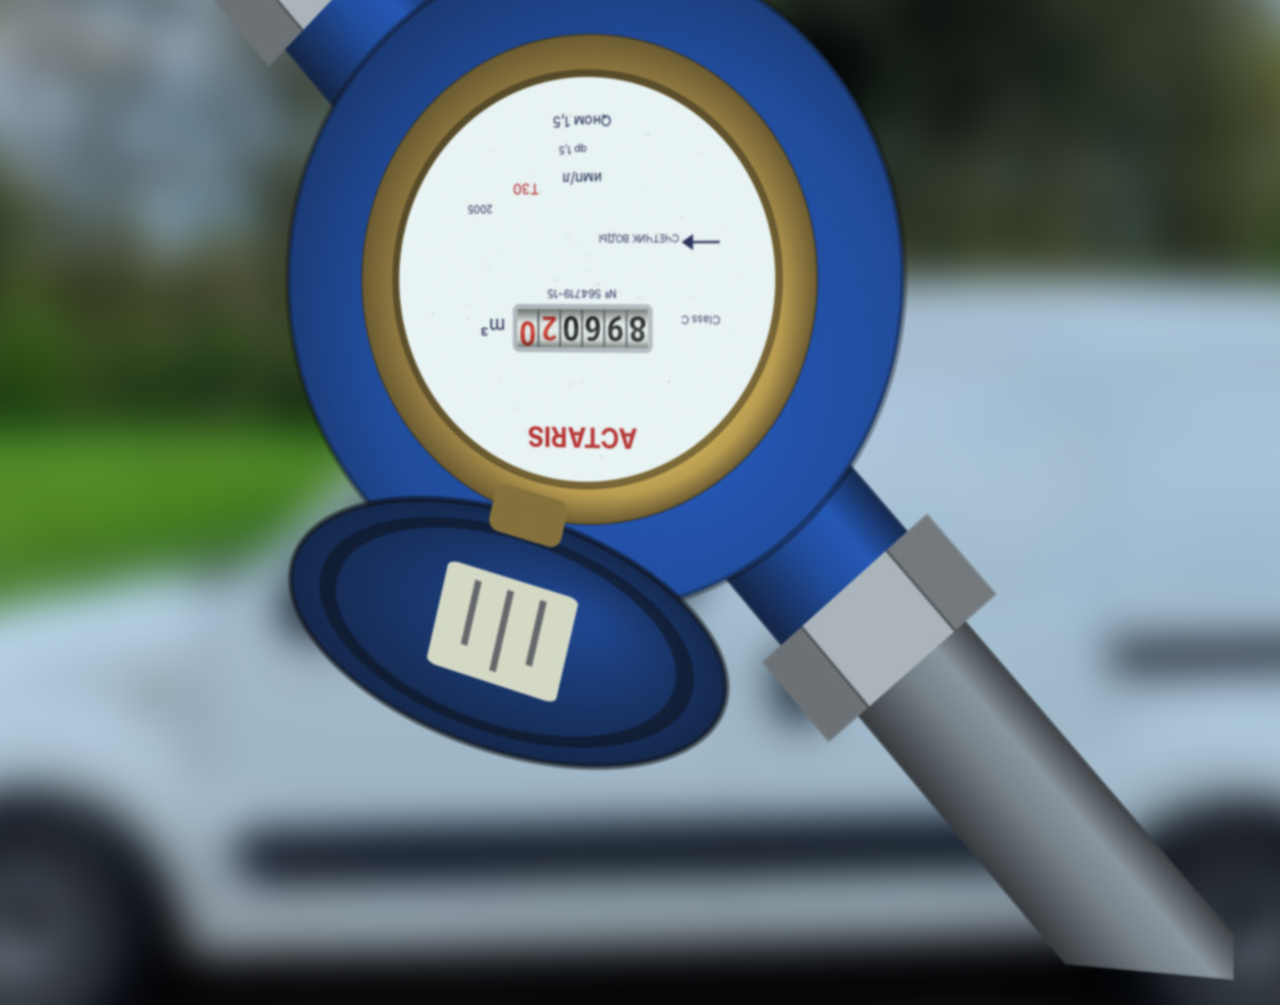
8960.20m³
